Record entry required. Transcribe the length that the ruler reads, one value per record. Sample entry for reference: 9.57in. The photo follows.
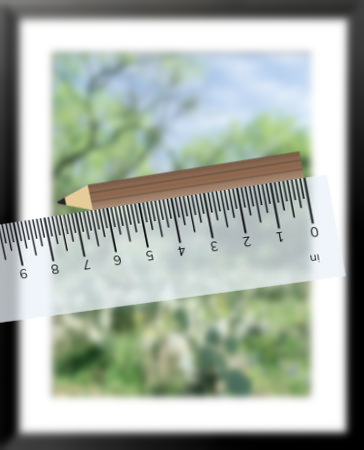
7.5in
